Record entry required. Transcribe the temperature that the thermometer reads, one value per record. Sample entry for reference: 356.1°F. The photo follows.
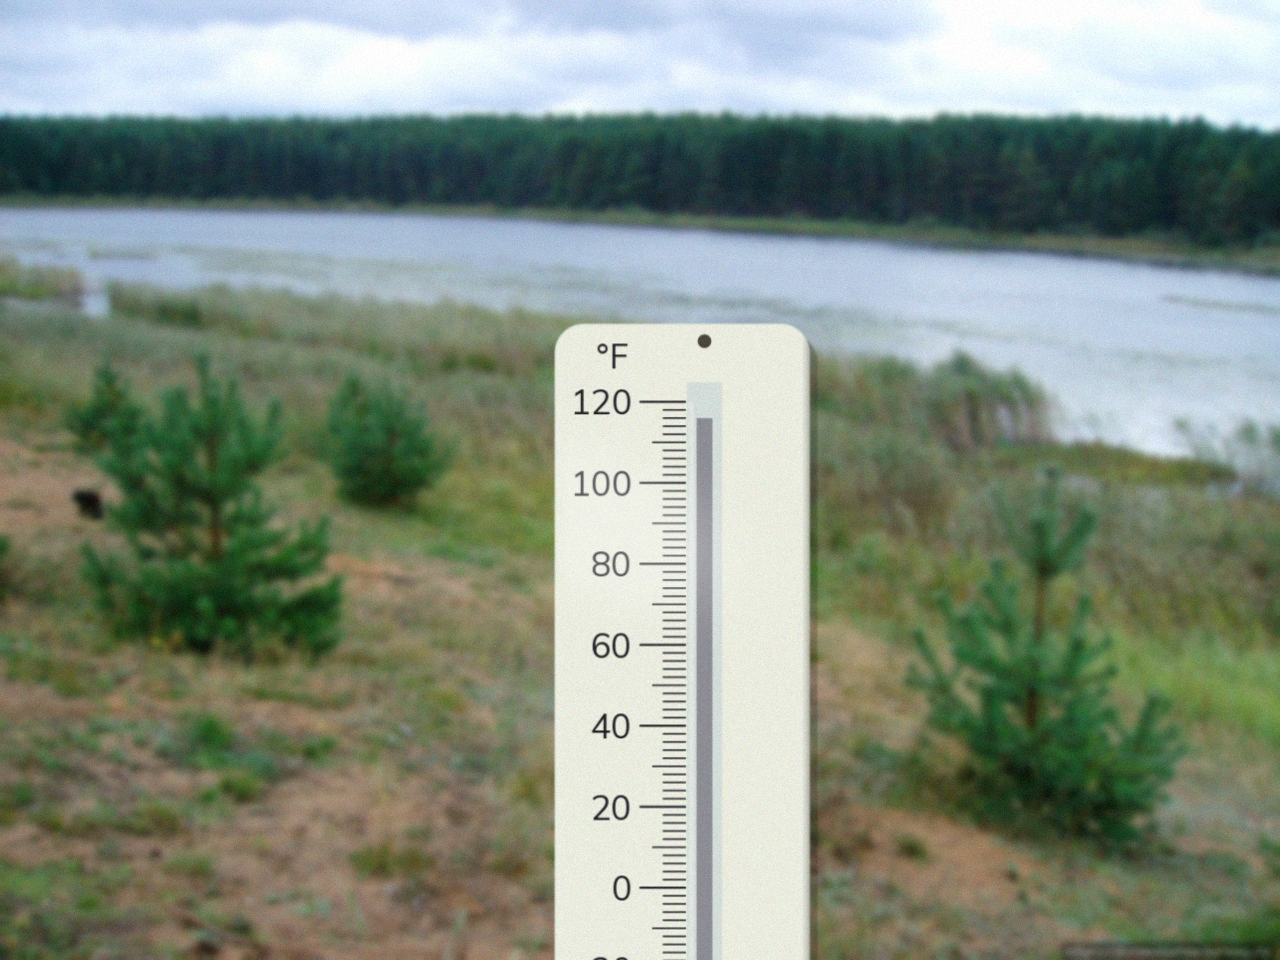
116°F
